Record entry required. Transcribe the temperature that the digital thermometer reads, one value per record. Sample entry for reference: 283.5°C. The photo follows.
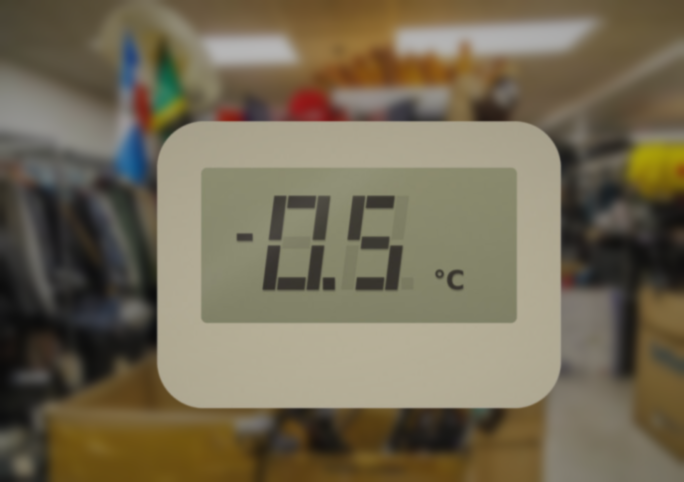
-0.5°C
